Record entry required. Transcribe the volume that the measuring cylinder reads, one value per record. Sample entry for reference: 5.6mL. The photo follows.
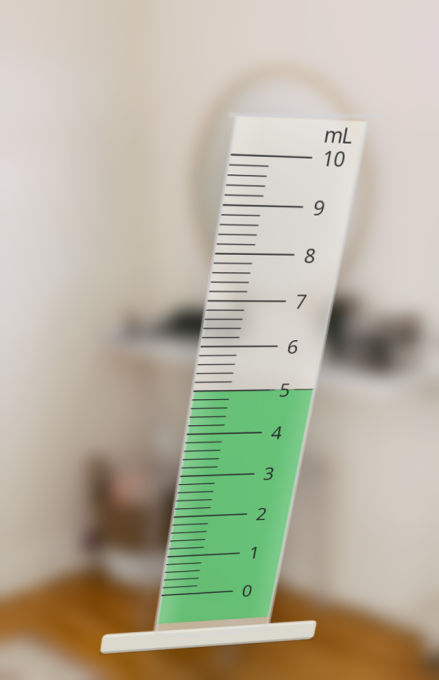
5mL
